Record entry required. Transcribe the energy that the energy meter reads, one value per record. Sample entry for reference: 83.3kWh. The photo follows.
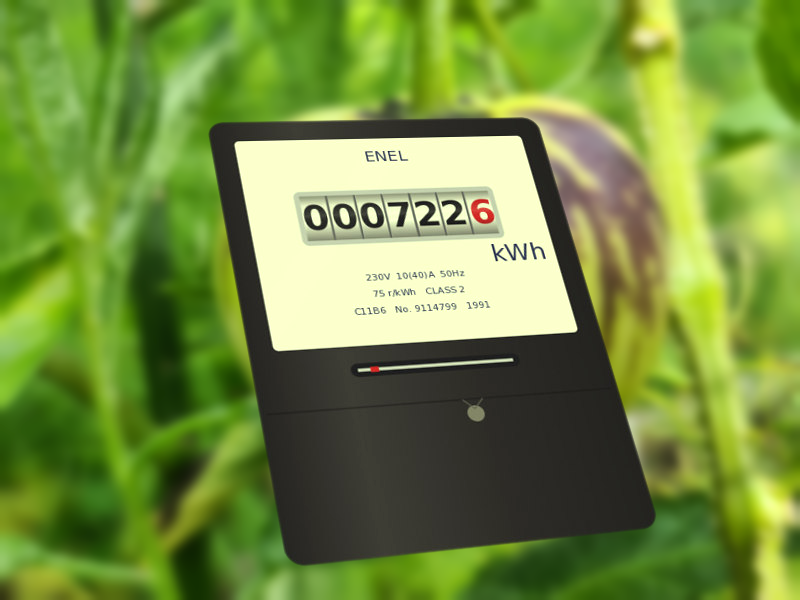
722.6kWh
